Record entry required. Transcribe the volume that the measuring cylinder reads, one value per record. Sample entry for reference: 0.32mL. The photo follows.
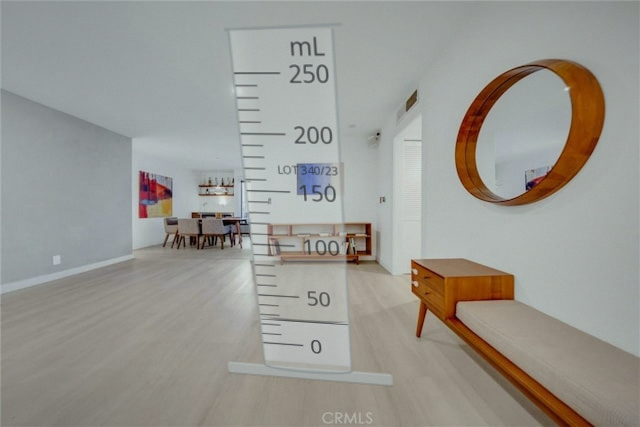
25mL
